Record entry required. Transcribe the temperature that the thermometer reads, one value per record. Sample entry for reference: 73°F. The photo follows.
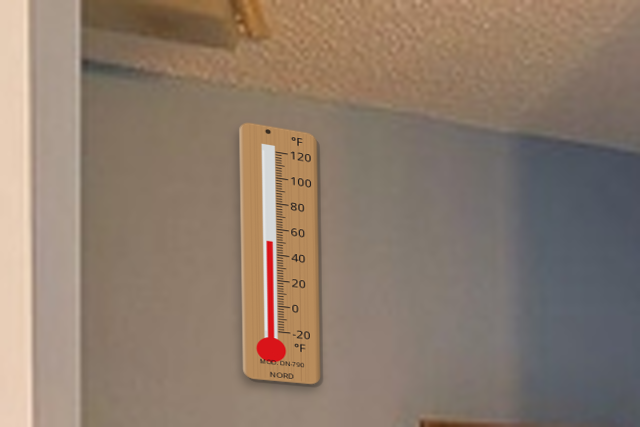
50°F
